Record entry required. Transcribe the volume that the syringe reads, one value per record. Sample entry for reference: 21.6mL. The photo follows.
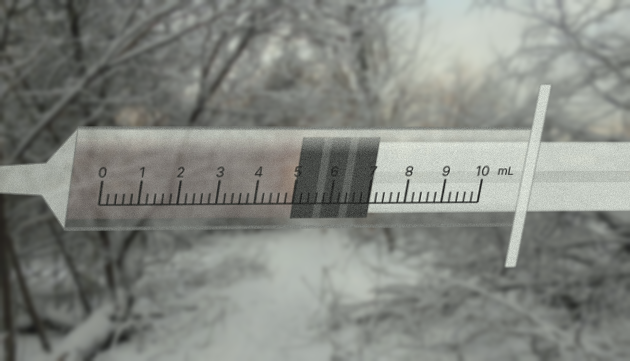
5mL
